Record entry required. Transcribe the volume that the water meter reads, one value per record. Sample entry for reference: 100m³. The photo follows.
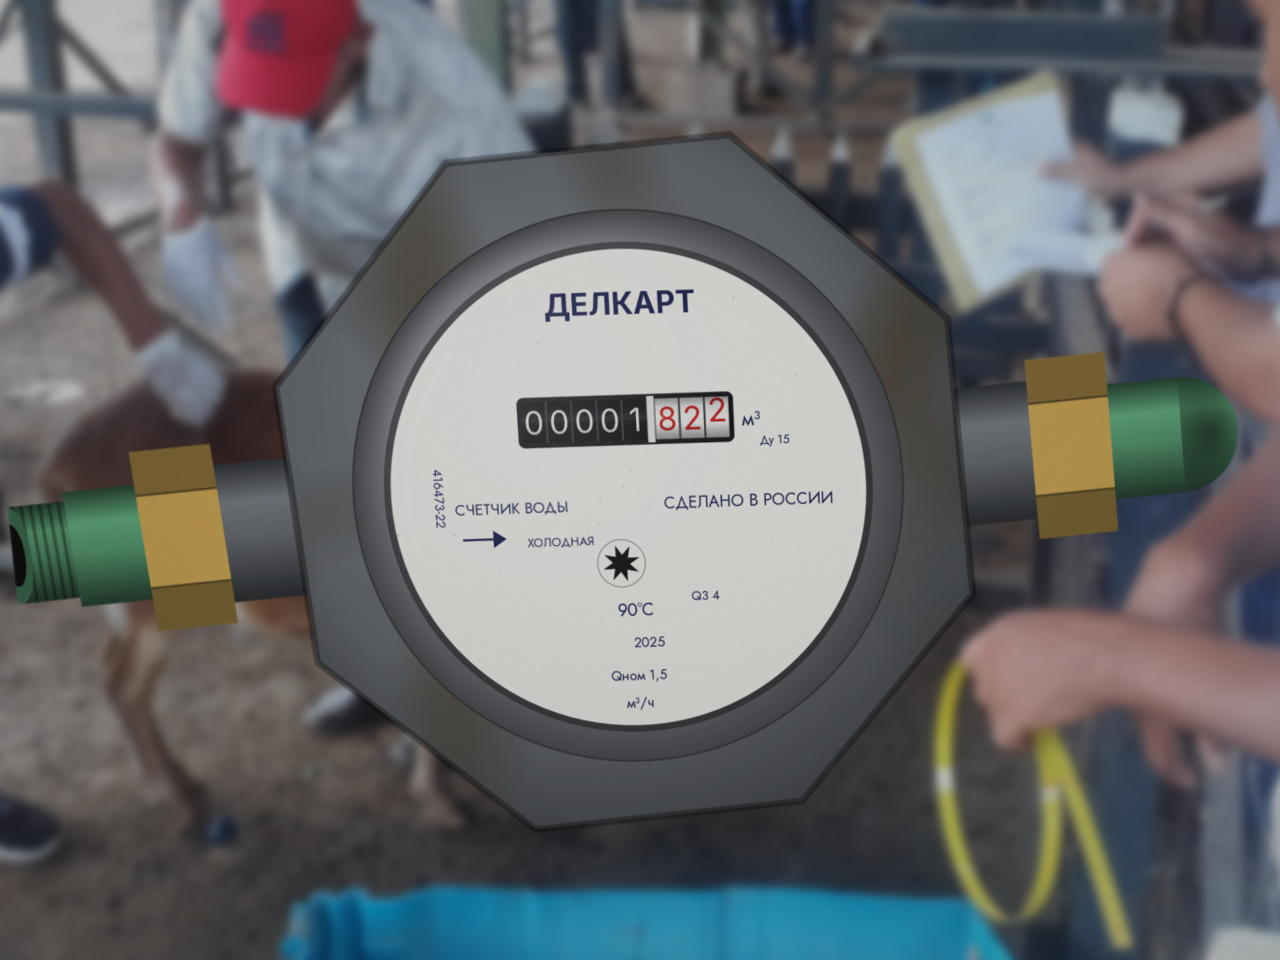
1.822m³
